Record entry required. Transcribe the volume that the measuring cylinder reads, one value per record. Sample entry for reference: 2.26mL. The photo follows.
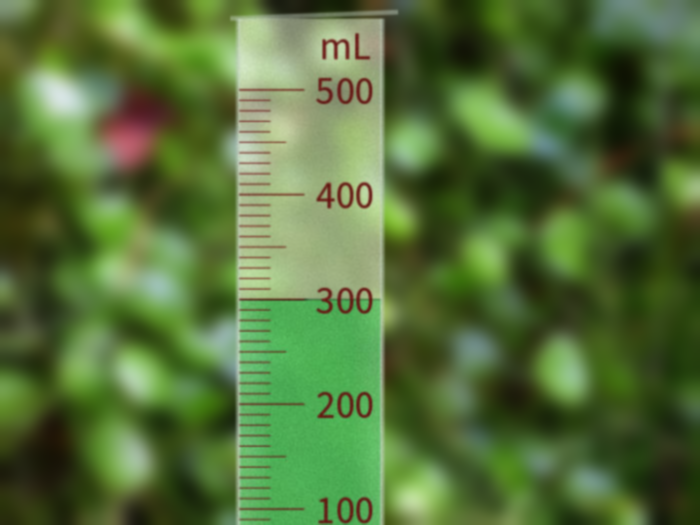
300mL
